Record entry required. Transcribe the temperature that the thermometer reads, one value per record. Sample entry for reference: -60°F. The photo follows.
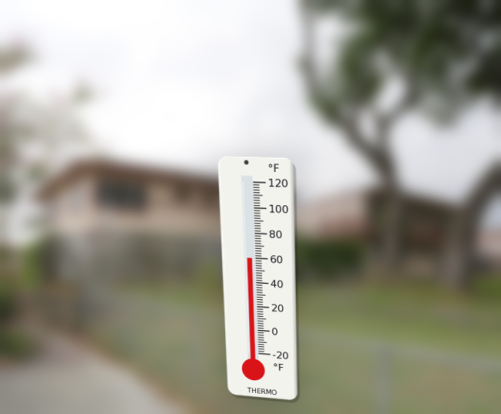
60°F
